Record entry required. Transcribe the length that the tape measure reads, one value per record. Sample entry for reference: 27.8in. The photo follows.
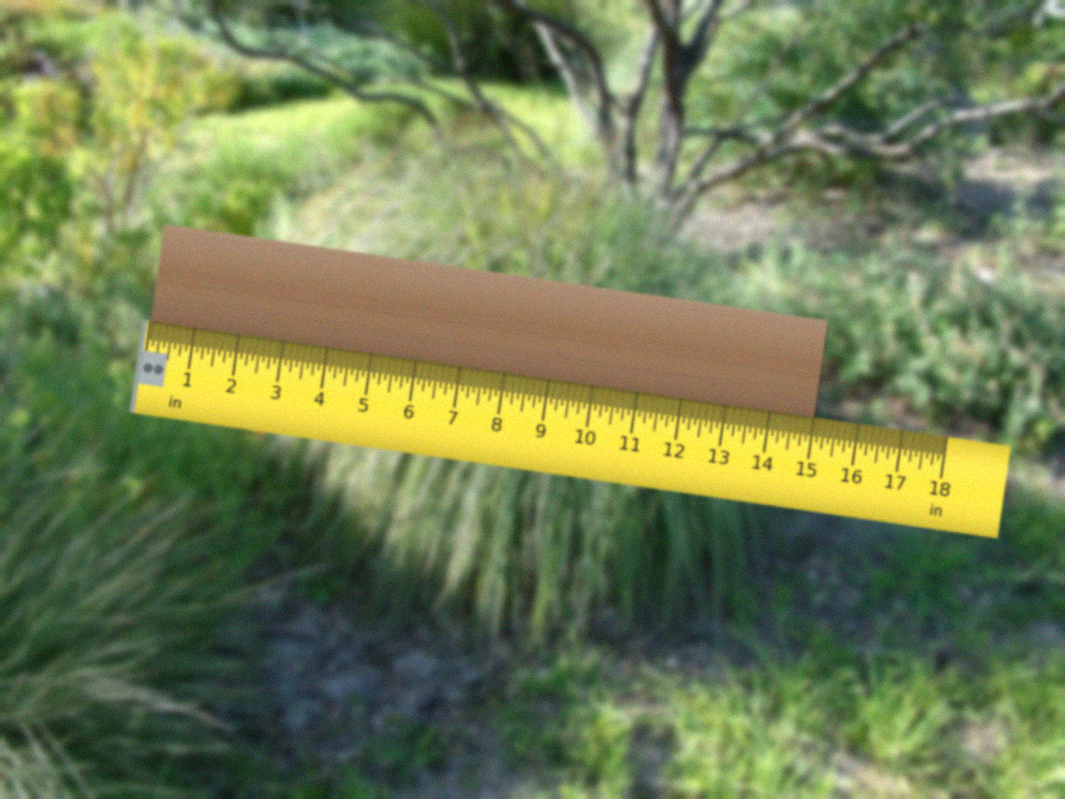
15in
